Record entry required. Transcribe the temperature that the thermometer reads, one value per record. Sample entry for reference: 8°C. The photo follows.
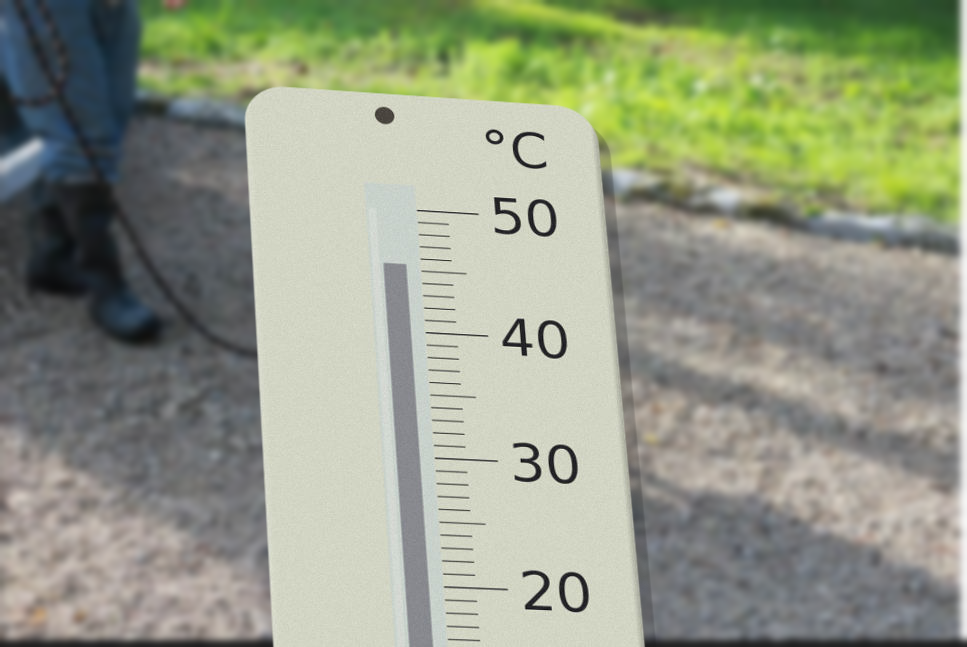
45.5°C
